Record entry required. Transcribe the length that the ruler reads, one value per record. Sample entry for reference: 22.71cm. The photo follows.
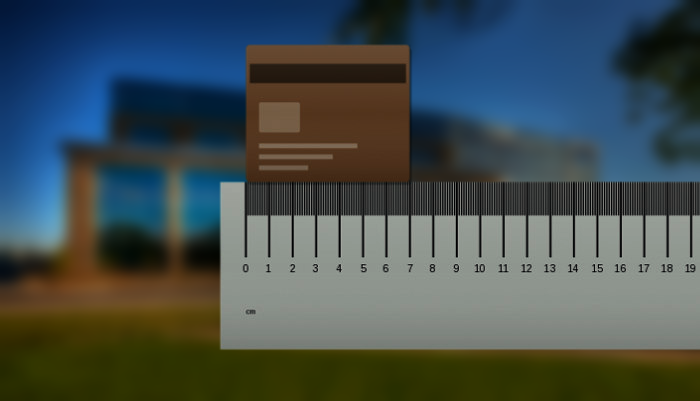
7cm
